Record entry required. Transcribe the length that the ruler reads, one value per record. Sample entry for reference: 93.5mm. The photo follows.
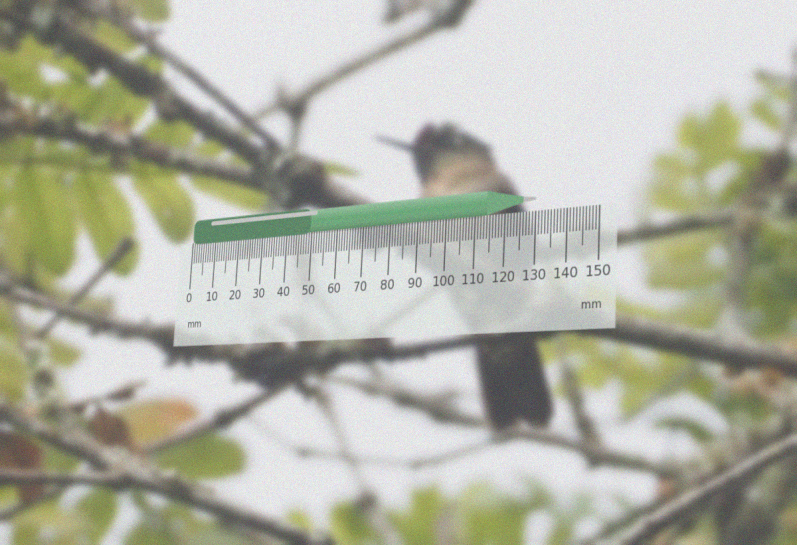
130mm
